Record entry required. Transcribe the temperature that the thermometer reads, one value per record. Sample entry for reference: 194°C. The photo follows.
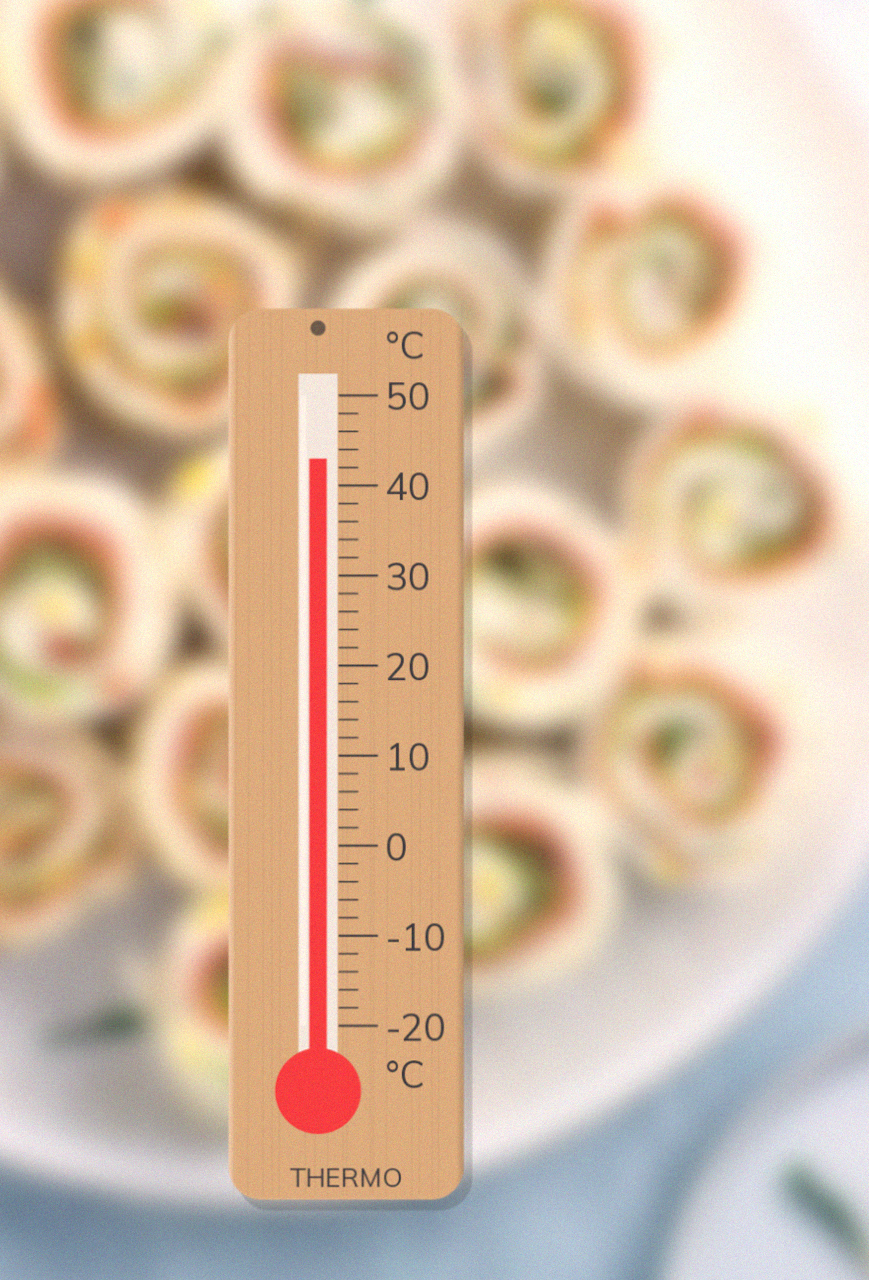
43°C
